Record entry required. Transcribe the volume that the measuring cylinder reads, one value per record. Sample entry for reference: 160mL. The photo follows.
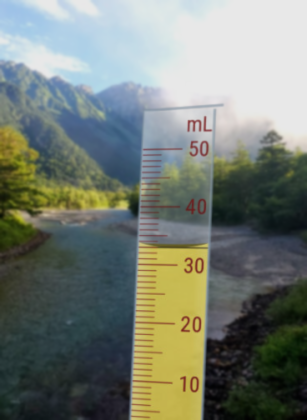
33mL
